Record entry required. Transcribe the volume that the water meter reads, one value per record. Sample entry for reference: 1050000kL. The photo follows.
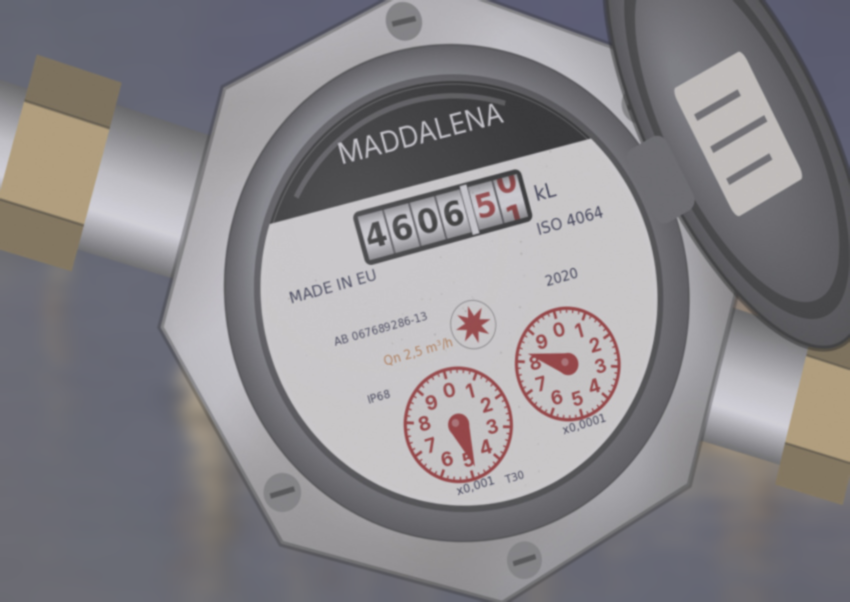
4606.5048kL
